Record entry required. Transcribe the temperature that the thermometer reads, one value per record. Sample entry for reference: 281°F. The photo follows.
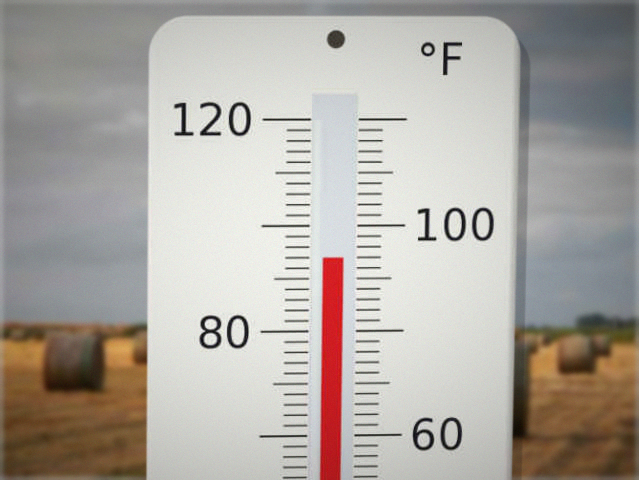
94°F
